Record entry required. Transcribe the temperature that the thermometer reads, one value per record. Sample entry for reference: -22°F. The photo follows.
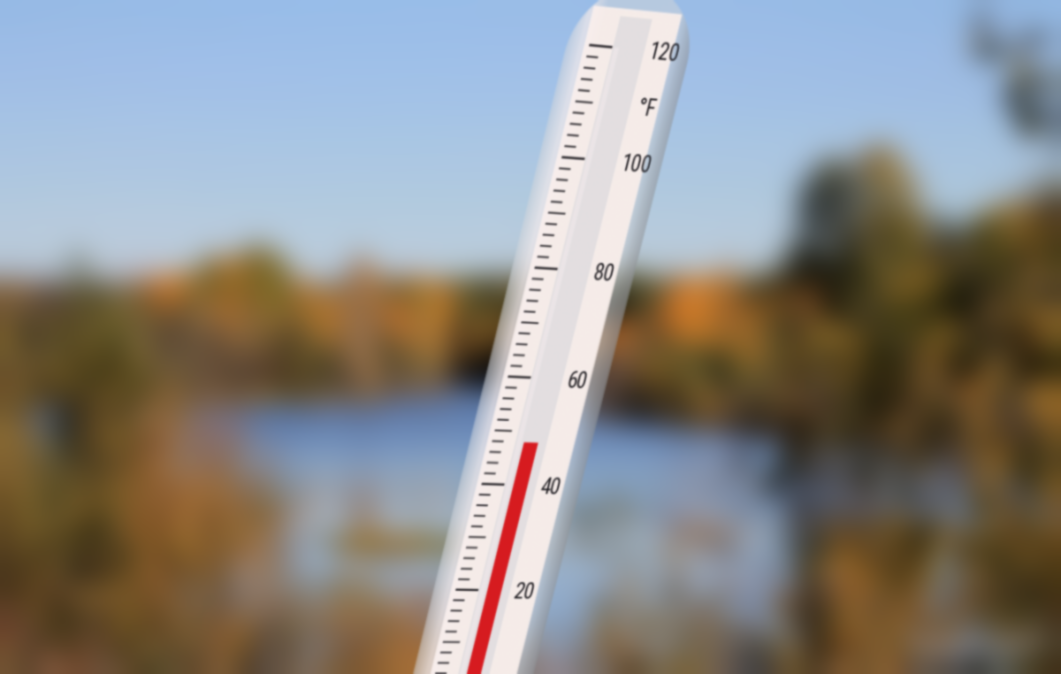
48°F
